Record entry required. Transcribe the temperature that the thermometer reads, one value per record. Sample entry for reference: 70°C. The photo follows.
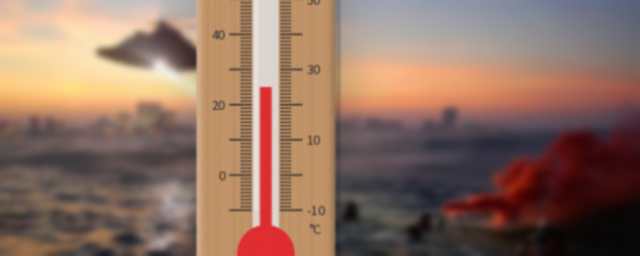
25°C
